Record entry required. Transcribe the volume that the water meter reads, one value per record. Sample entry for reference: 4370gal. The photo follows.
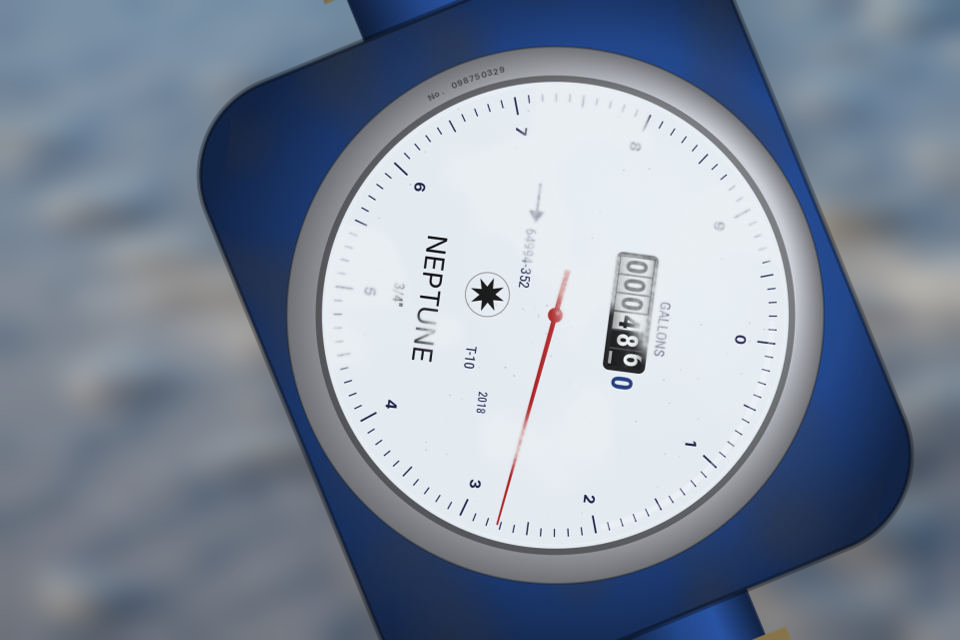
4862.7gal
